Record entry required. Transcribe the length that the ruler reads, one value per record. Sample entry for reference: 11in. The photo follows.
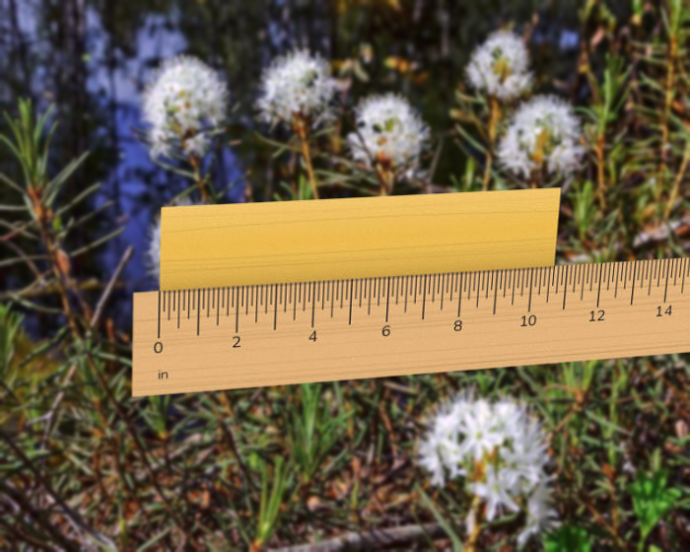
10.625in
